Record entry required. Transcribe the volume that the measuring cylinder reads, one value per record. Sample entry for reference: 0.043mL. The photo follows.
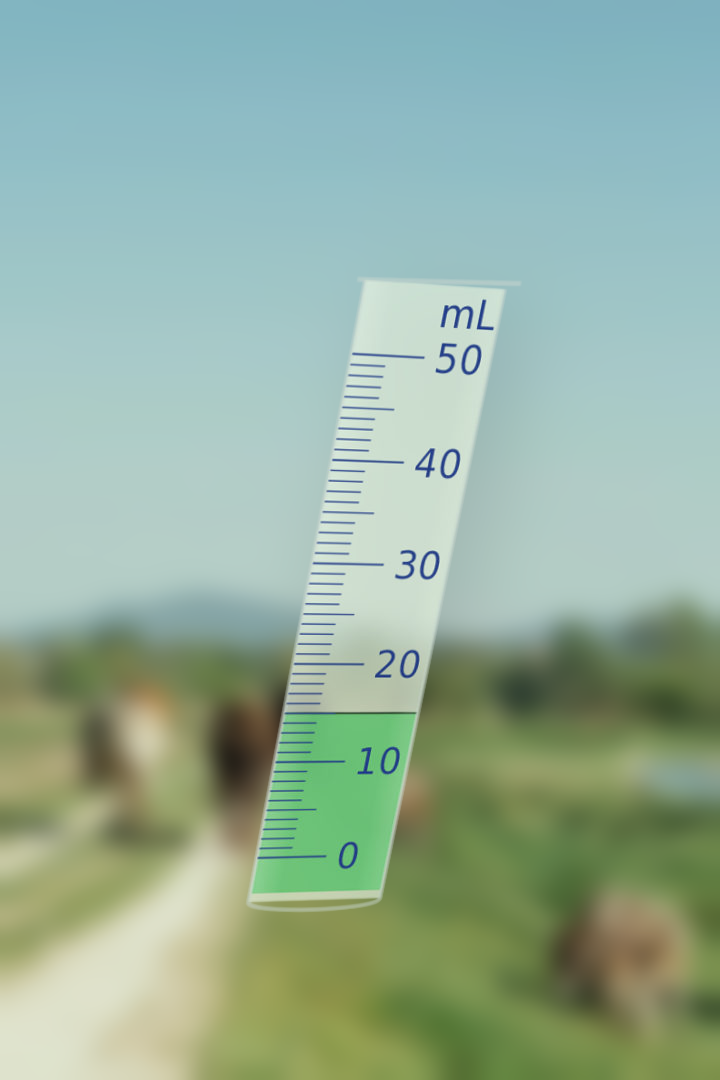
15mL
